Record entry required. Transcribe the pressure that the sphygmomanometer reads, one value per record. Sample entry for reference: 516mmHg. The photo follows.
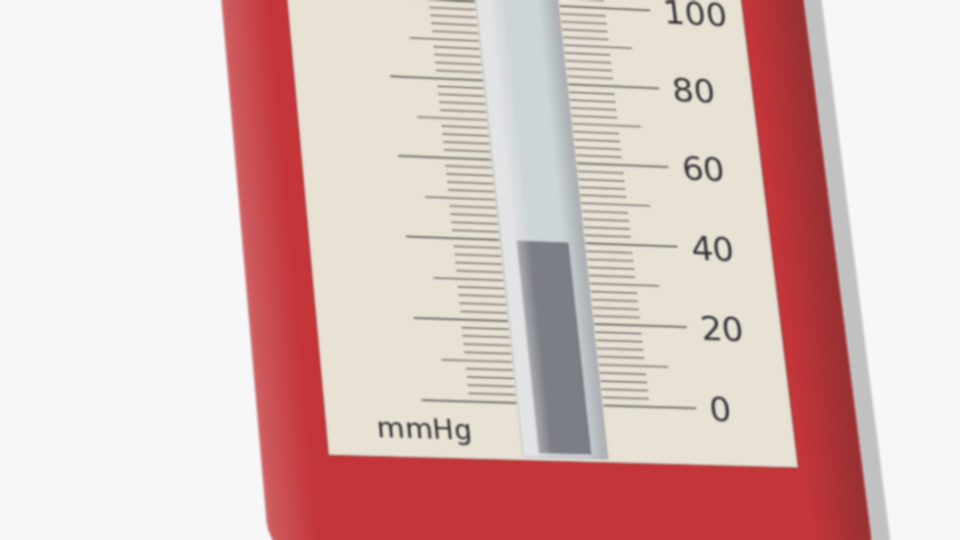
40mmHg
